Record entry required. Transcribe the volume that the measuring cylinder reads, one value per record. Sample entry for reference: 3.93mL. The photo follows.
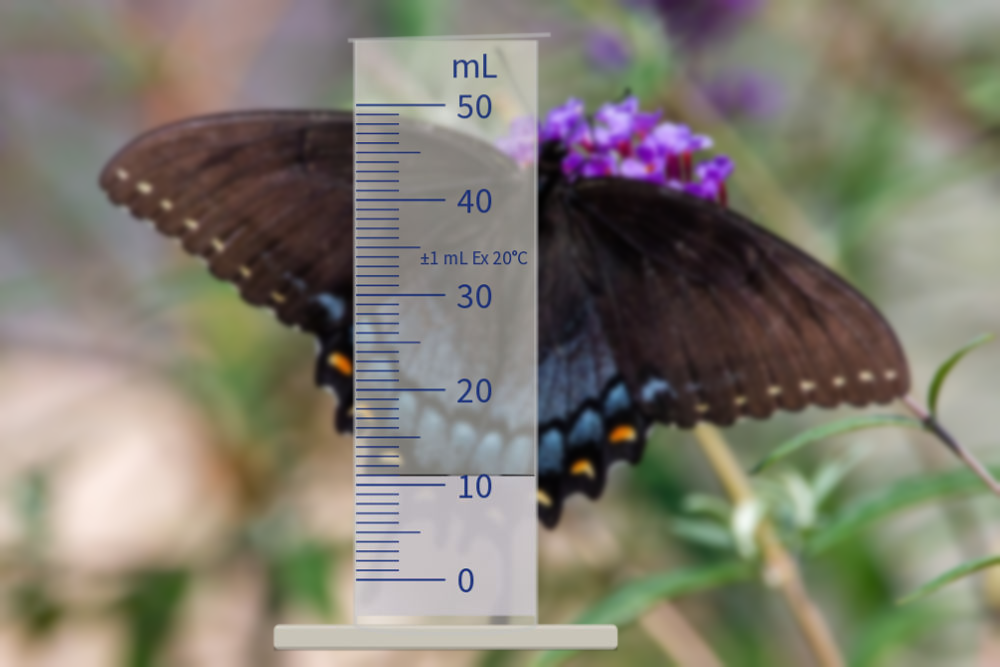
11mL
